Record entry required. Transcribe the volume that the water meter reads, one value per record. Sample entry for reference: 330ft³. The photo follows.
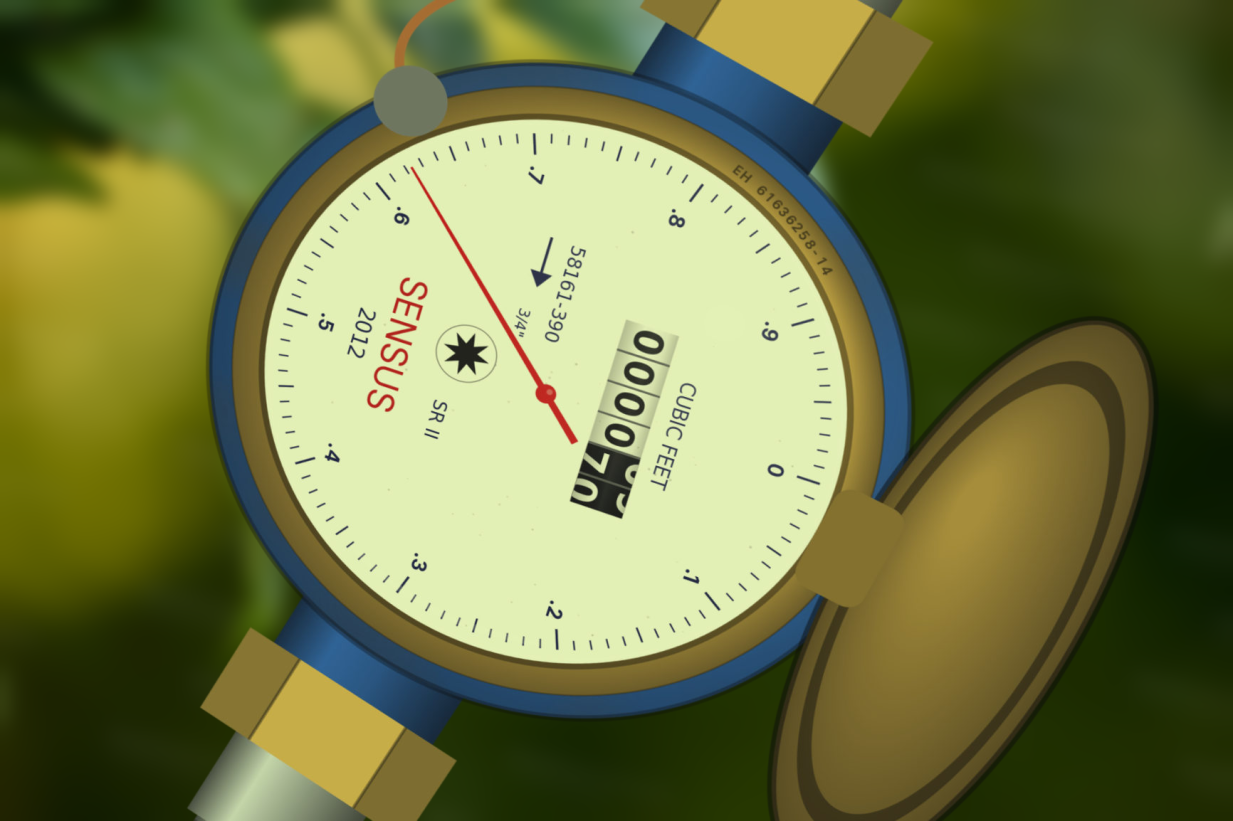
69.62ft³
